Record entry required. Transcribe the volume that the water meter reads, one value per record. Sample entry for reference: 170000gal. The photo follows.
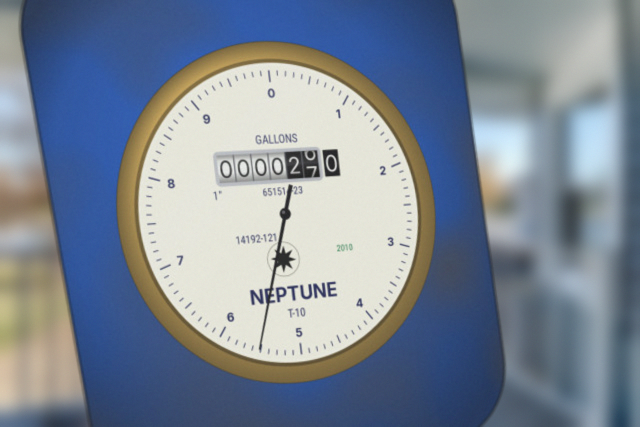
265.5gal
